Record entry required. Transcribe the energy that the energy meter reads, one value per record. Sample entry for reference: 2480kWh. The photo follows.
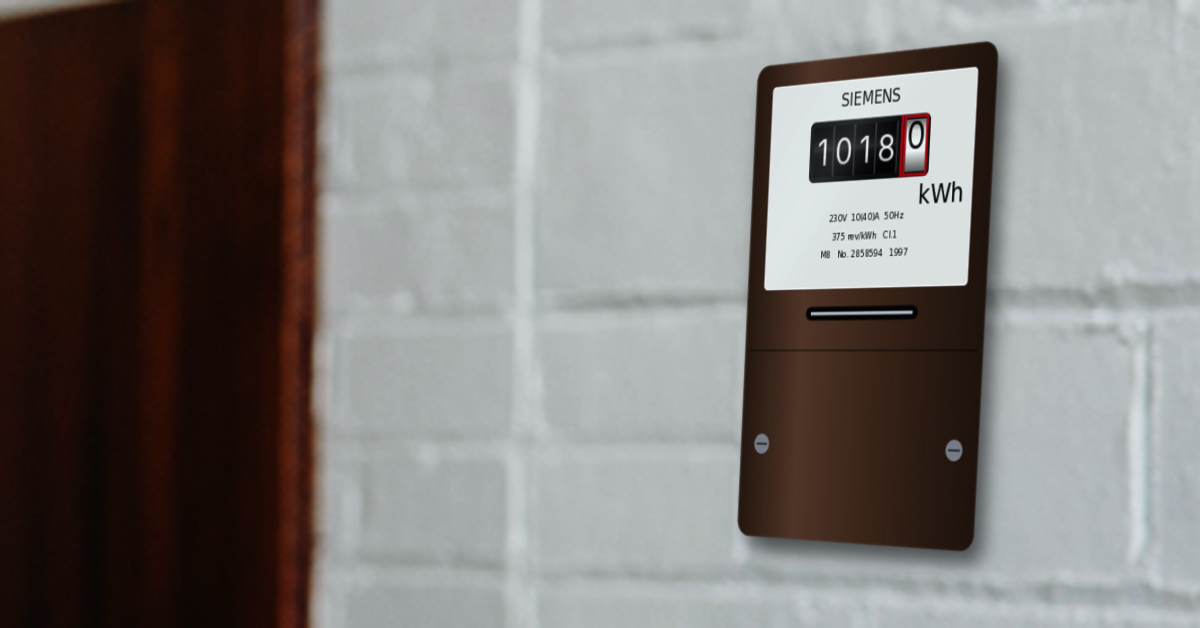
1018.0kWh
